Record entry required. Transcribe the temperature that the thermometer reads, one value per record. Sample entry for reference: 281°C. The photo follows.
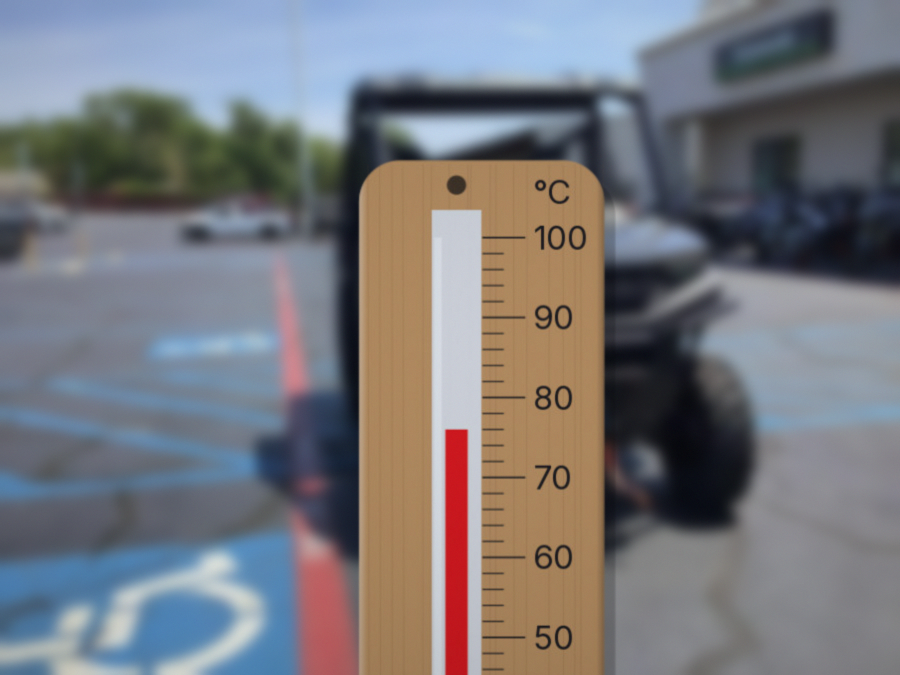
76°C
